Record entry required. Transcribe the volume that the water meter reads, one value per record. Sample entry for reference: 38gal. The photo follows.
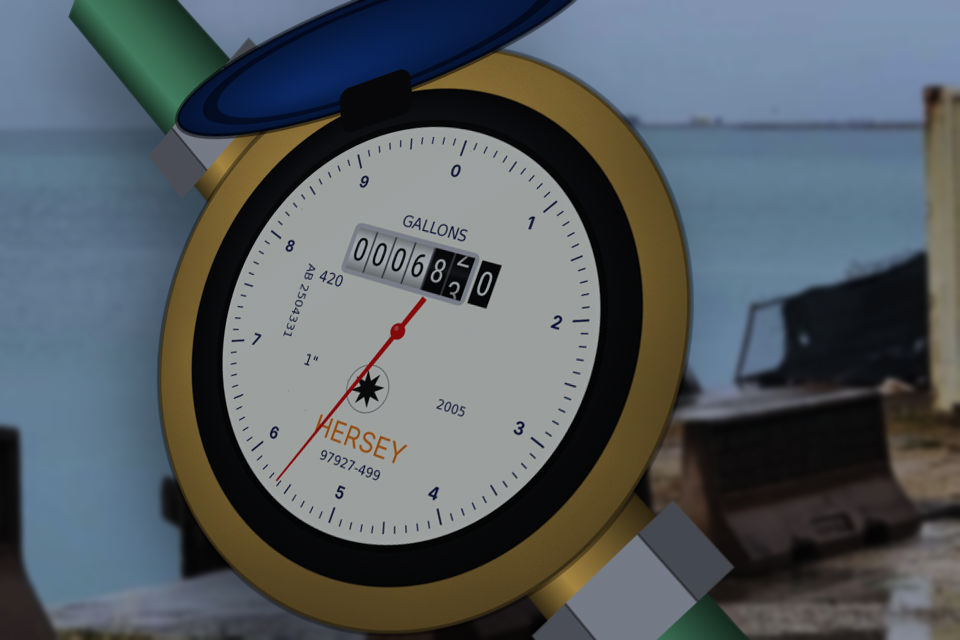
6825.6gal
